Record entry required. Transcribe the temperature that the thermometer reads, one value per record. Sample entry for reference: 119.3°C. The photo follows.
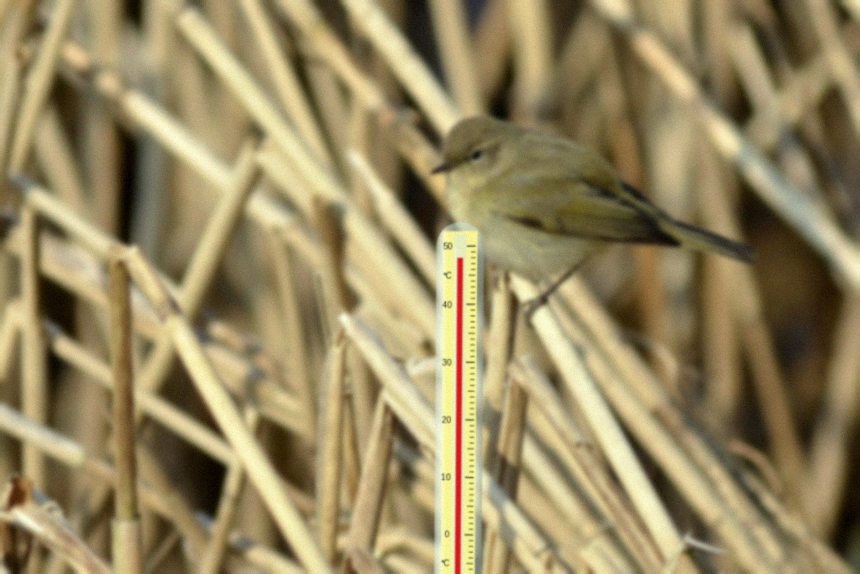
48°C
